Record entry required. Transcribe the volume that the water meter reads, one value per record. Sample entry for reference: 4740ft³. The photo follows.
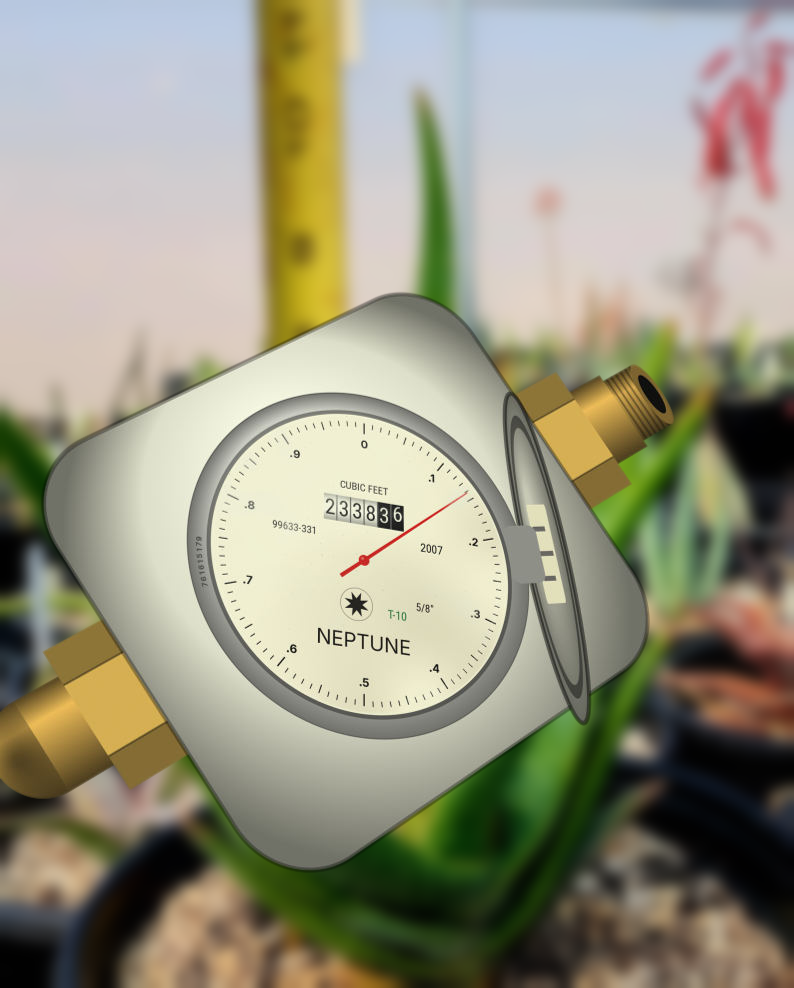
233836.14ft³
